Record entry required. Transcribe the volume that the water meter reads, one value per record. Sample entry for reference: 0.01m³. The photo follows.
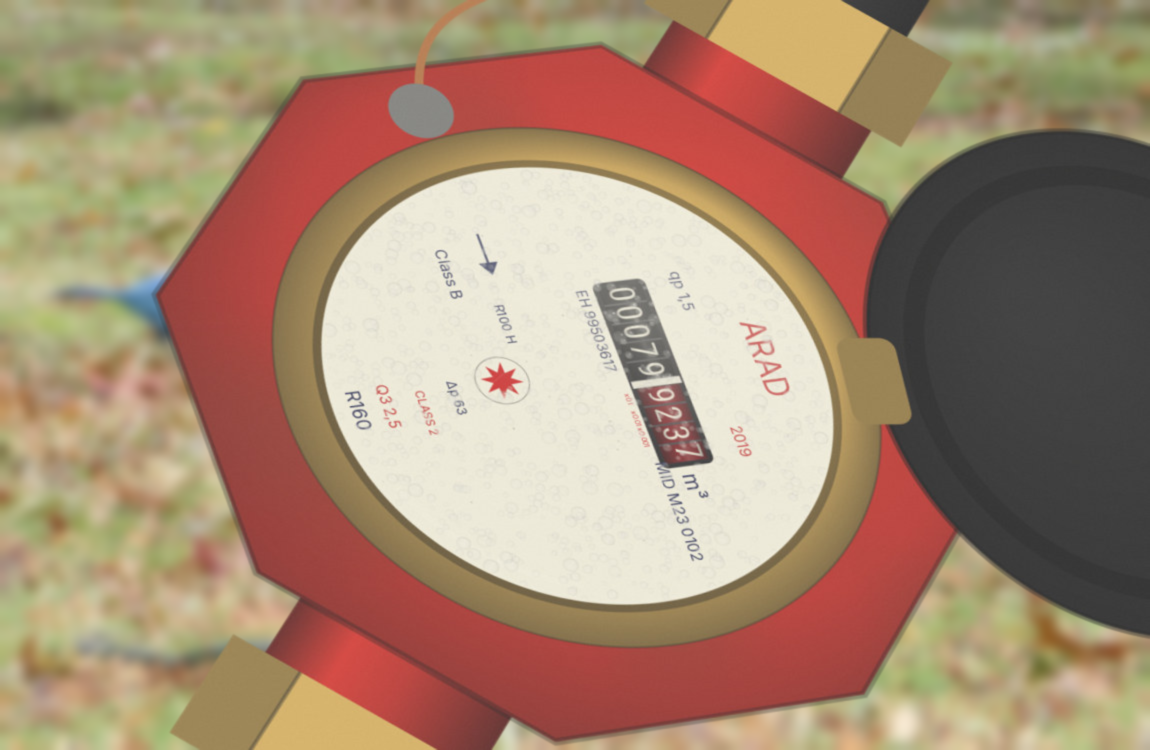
79.9237m³
